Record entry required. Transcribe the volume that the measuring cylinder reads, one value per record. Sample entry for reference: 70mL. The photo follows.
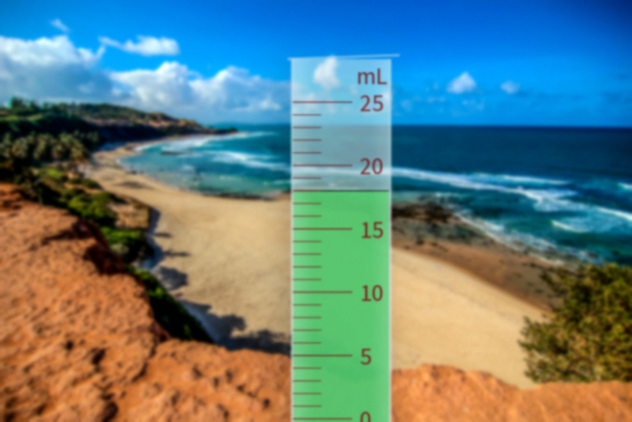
18mL
